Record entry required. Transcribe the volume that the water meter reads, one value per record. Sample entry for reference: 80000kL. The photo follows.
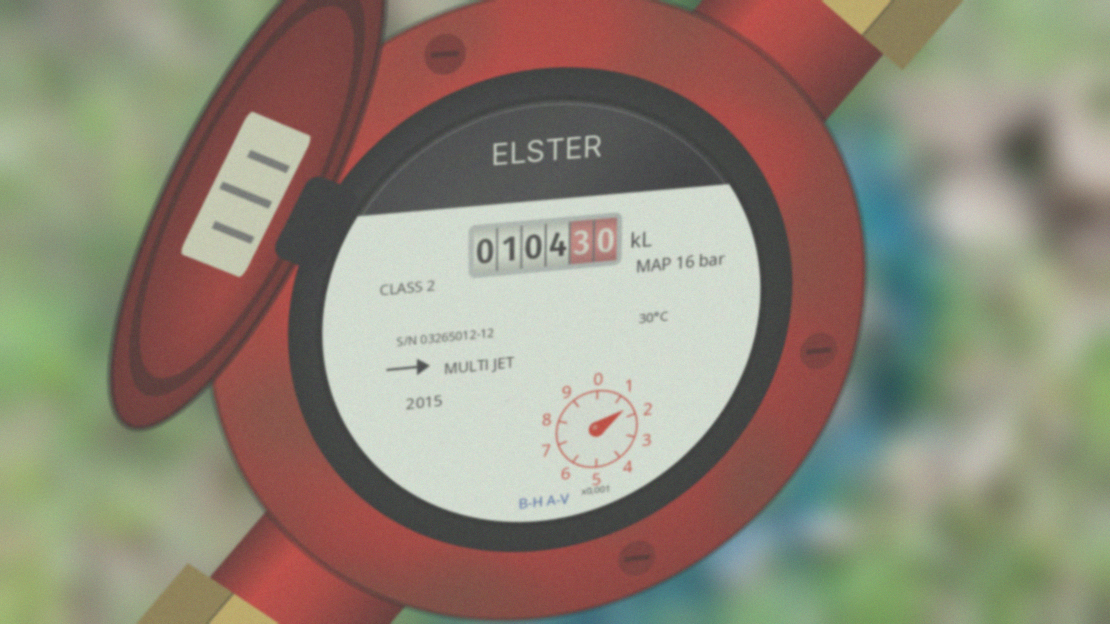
104.301kL
